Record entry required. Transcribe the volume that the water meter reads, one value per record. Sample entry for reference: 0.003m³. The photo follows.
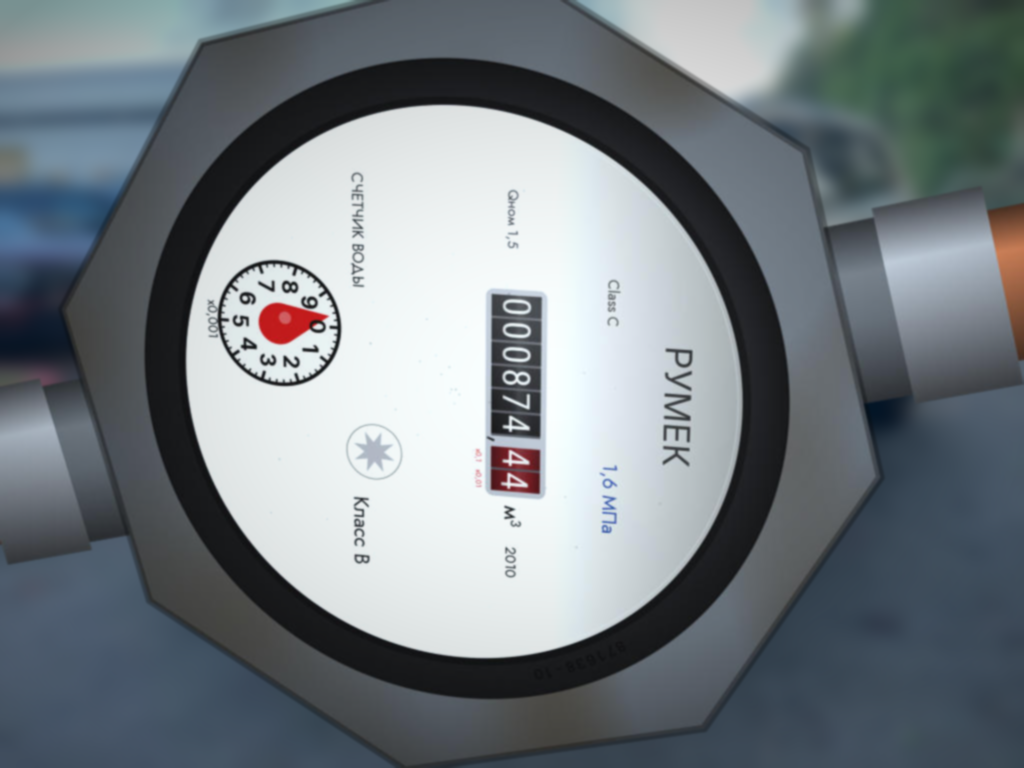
874.439m³
